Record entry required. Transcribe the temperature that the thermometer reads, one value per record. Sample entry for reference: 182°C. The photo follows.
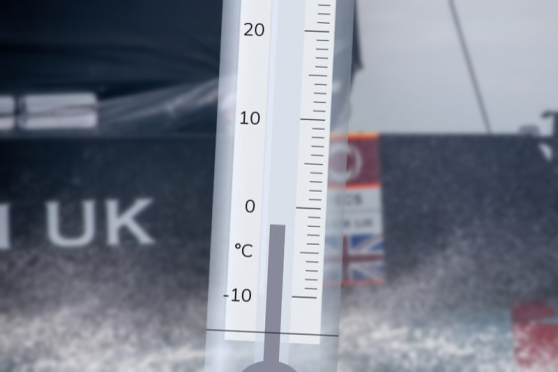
-2°C
